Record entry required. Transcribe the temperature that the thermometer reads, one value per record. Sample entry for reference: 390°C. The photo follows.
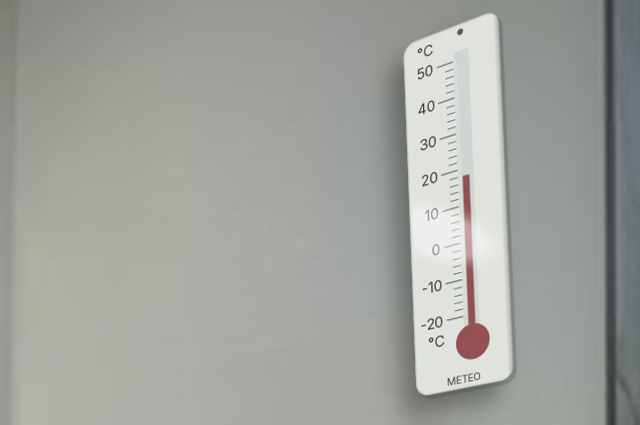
18°C
